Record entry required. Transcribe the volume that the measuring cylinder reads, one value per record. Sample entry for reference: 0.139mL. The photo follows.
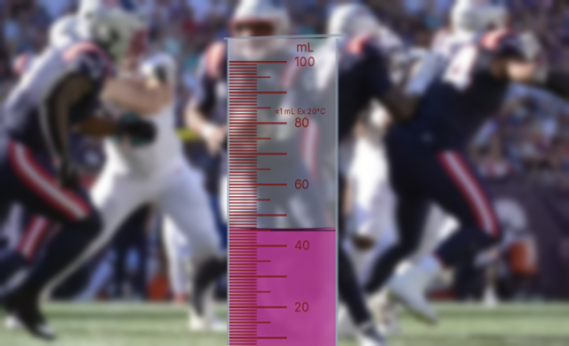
45mL
